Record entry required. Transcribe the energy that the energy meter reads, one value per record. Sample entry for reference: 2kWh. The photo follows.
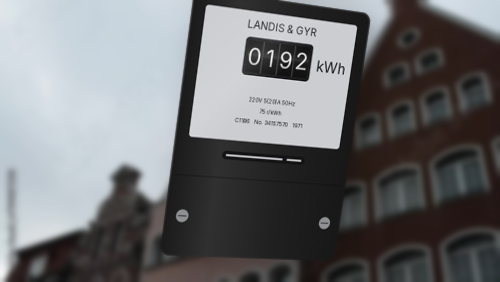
192kWh
